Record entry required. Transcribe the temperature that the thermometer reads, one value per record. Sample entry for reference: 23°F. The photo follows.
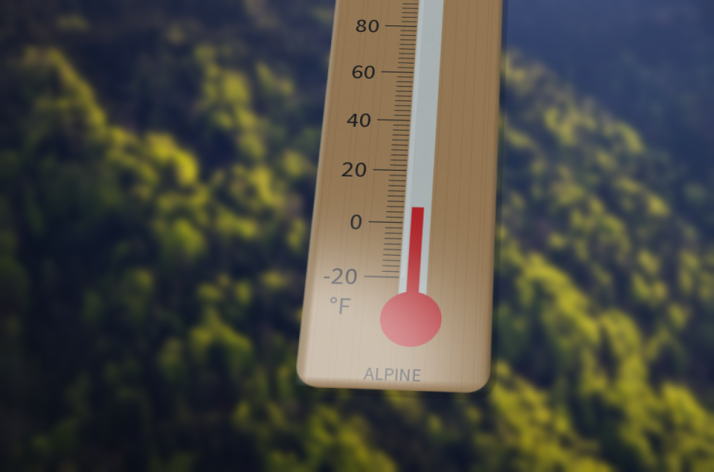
6°F
